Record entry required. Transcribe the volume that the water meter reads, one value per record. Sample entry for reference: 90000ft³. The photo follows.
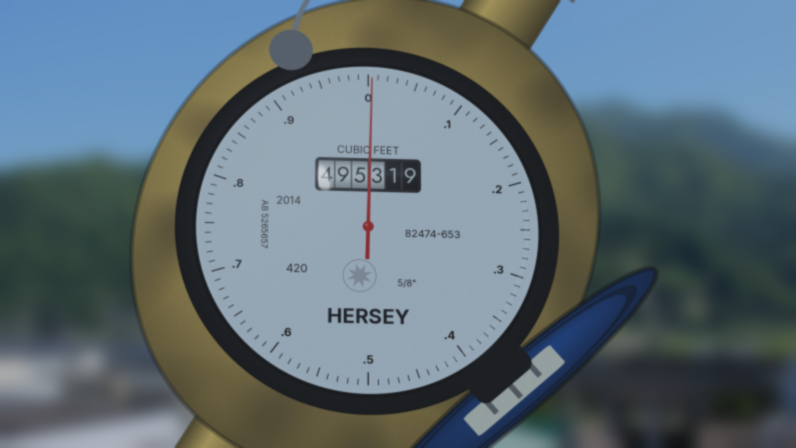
495319.00ft³
